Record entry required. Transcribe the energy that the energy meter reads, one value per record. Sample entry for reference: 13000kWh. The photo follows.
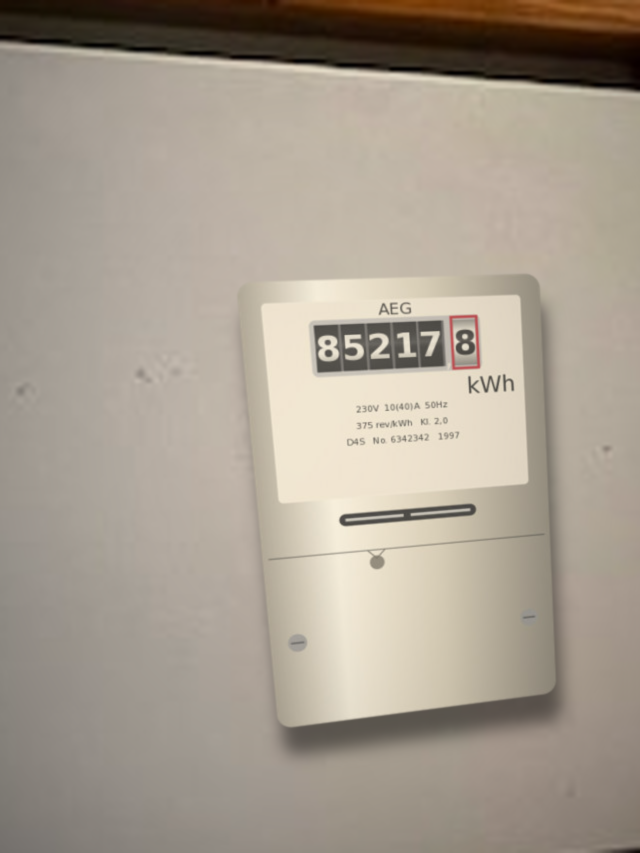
85217.8kWh
